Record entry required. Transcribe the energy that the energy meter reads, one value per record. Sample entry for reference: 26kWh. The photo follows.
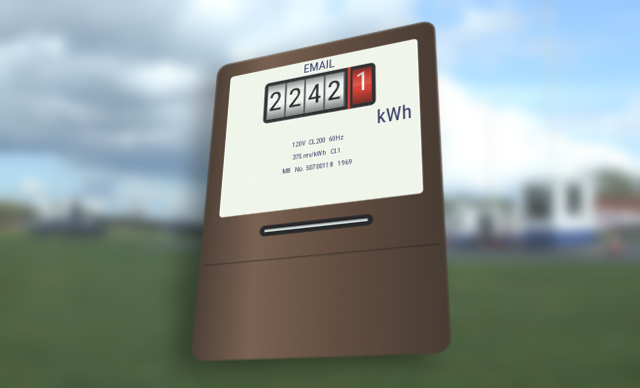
2242.1kWh
